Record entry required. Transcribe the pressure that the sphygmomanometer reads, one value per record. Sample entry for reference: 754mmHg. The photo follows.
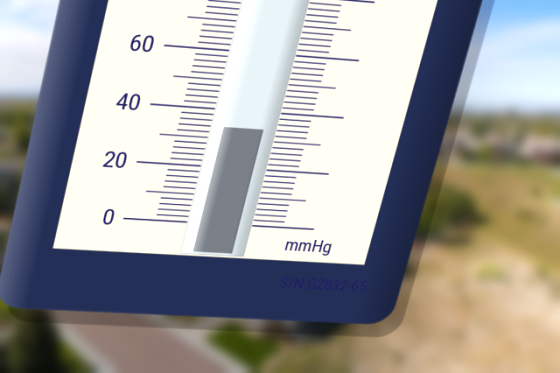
34mmHg
